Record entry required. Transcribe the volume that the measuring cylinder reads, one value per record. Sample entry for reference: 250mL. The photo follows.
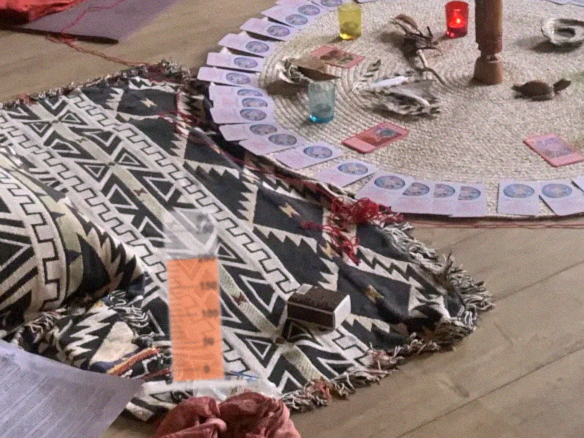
200mL
